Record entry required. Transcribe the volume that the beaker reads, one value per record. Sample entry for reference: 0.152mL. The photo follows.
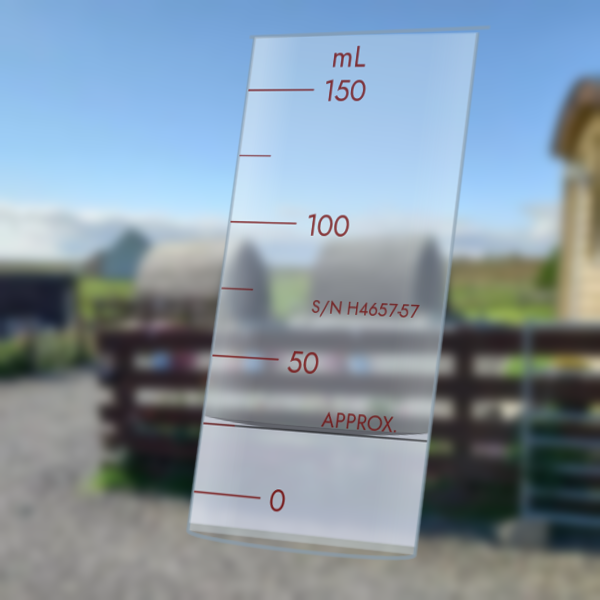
25mL
